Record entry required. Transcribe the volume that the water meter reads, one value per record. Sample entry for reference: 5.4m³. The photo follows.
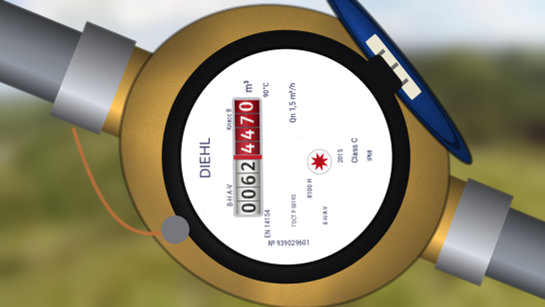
62.4470m³
